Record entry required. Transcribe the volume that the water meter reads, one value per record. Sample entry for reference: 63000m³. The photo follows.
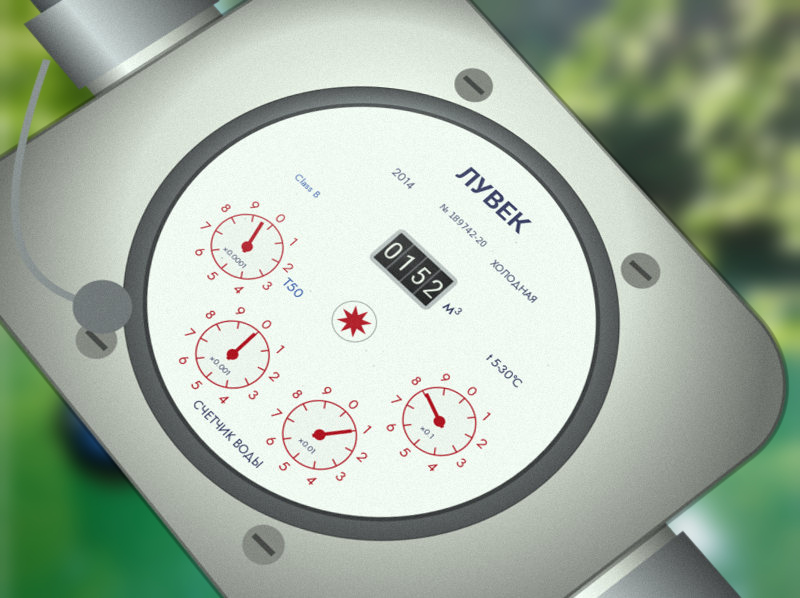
152.8099m³
